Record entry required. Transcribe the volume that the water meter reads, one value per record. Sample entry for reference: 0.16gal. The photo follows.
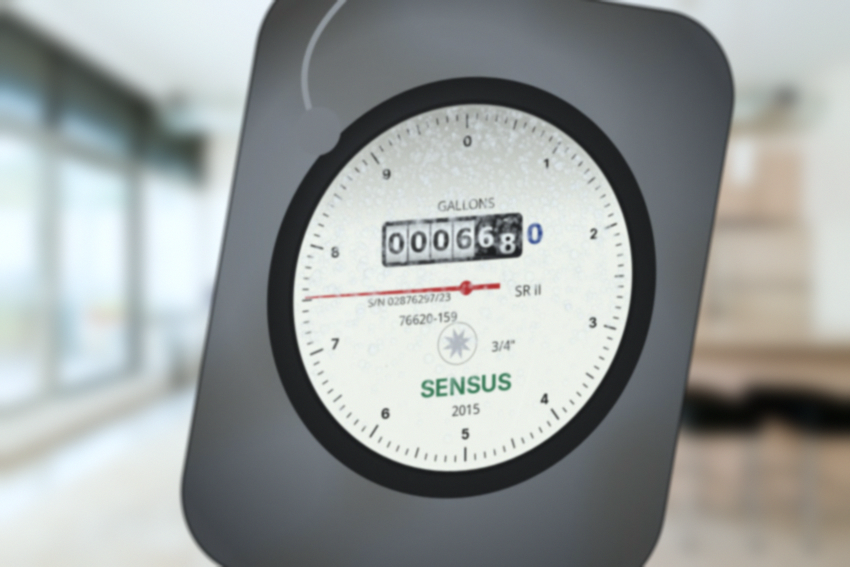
6677.5gal
